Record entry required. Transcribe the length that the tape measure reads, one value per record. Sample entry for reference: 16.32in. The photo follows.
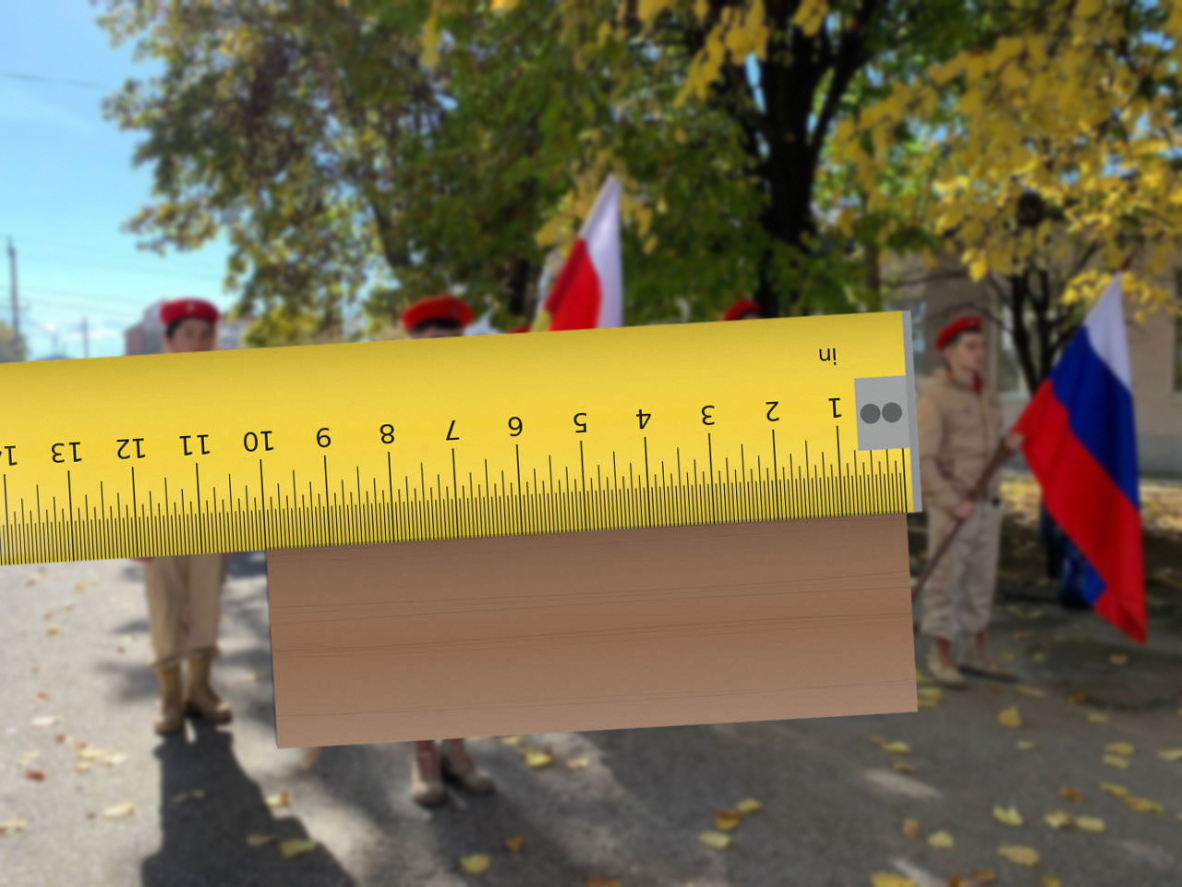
10in
